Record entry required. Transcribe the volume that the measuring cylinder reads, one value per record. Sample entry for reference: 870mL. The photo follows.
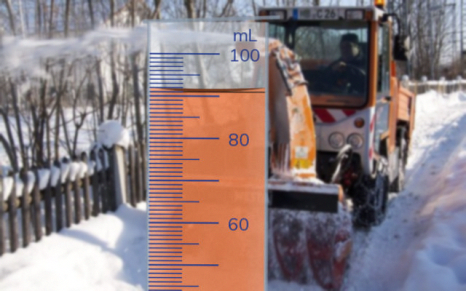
91mL
